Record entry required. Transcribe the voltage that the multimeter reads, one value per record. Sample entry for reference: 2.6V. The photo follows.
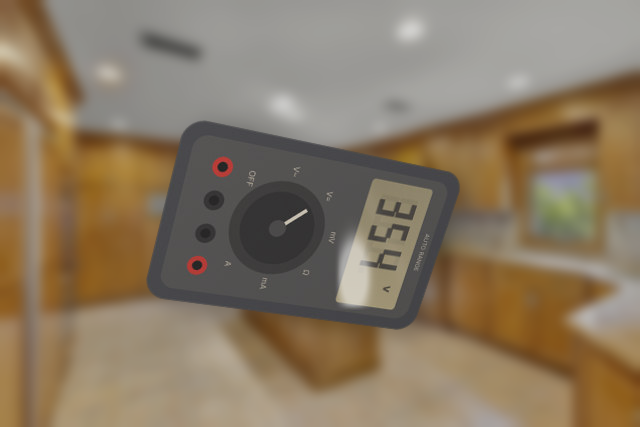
354V
